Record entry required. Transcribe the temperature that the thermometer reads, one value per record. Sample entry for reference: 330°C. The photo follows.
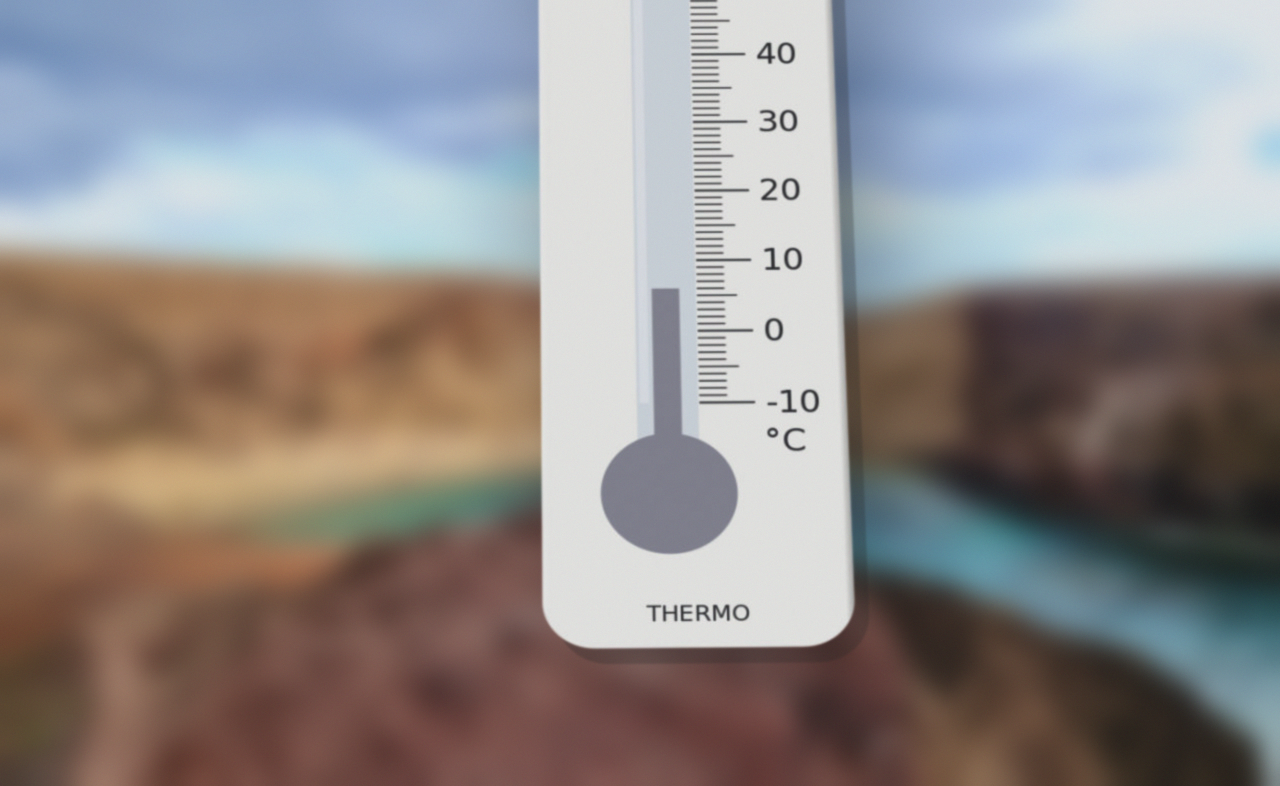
6°C
